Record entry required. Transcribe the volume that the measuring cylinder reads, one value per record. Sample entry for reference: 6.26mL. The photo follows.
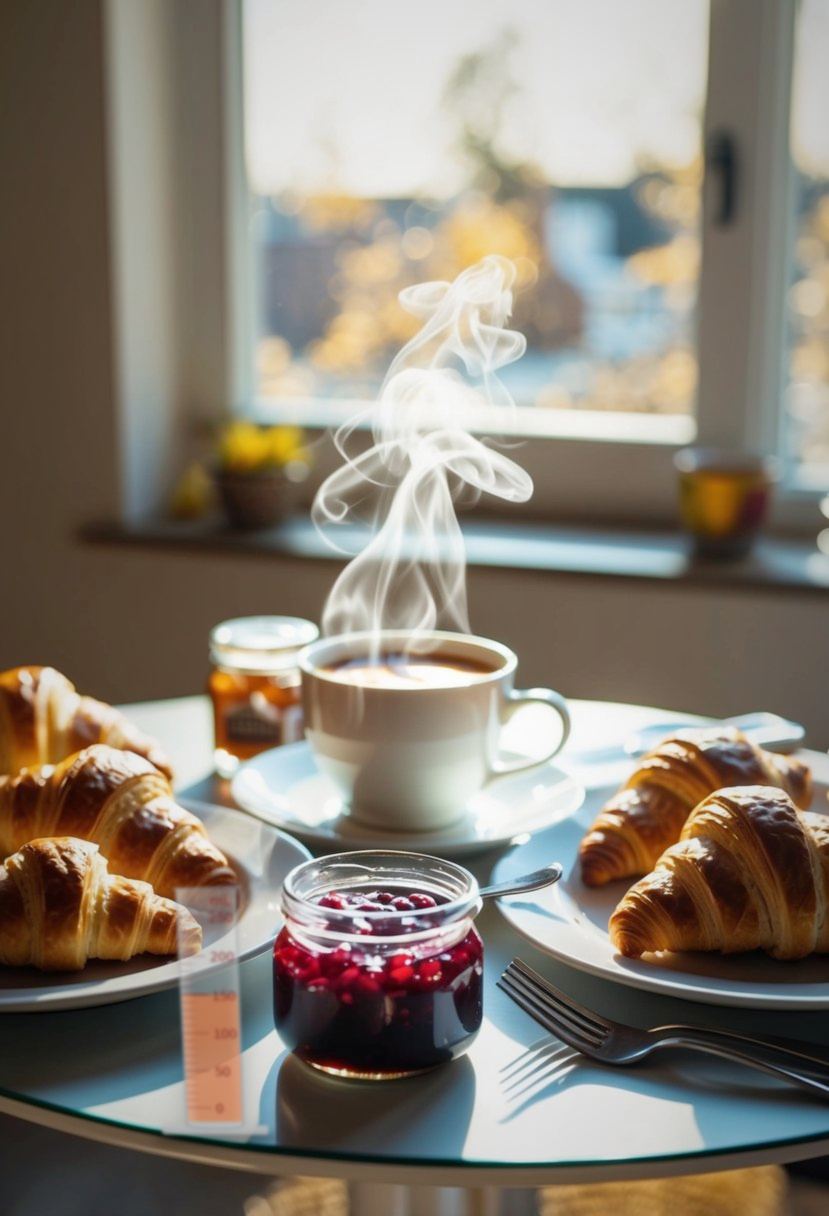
150mL
